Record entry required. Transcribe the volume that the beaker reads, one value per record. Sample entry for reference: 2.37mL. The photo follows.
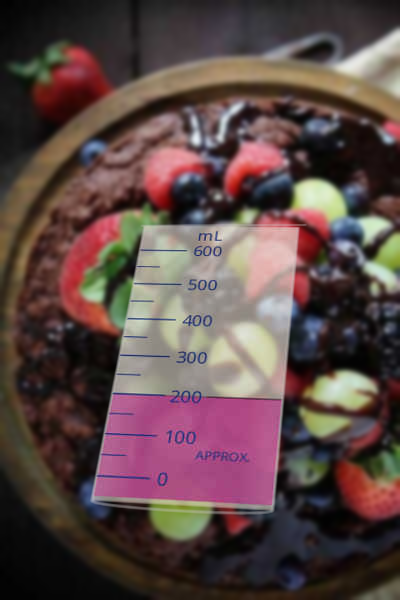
200mL
